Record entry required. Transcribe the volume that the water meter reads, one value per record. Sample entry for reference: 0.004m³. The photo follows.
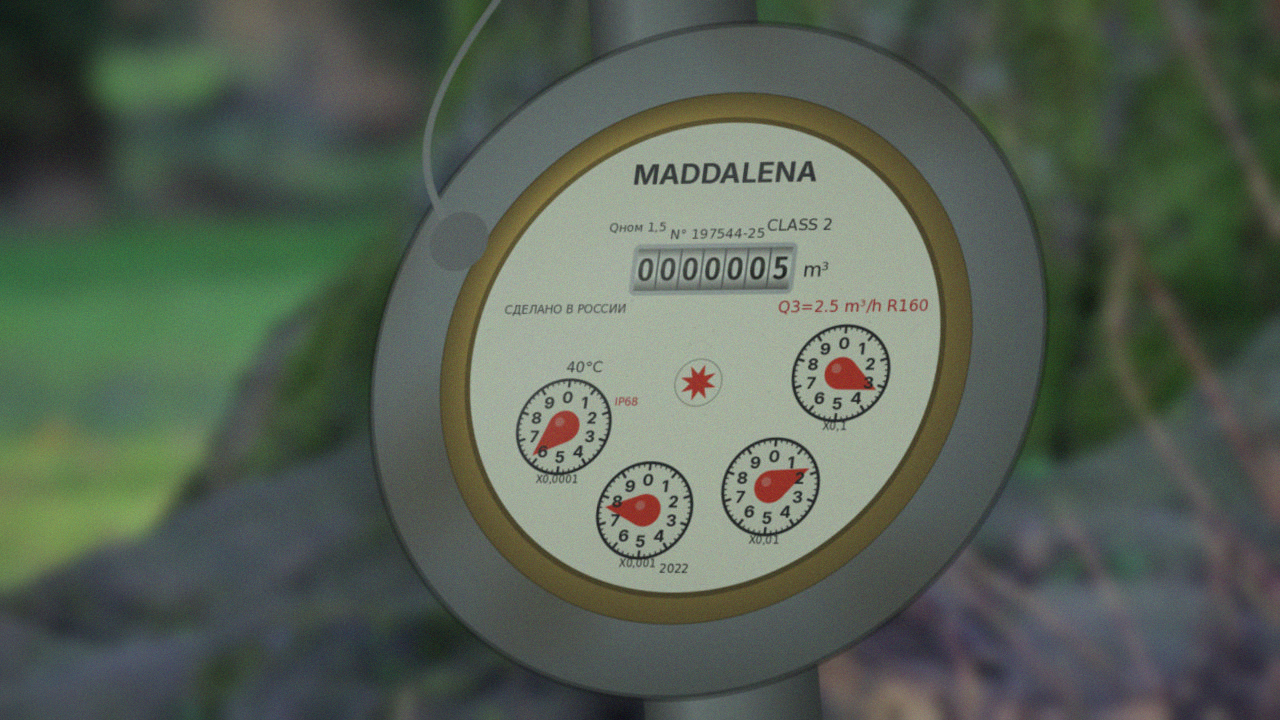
5.3176m³
